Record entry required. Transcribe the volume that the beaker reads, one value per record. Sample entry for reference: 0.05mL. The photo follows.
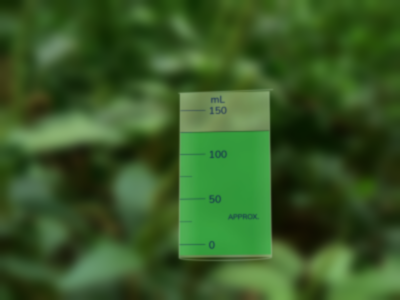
125mL
